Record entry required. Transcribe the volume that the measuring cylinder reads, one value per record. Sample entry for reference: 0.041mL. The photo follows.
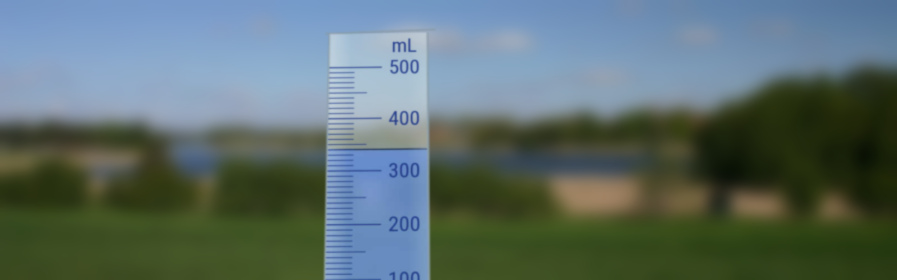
340mL
